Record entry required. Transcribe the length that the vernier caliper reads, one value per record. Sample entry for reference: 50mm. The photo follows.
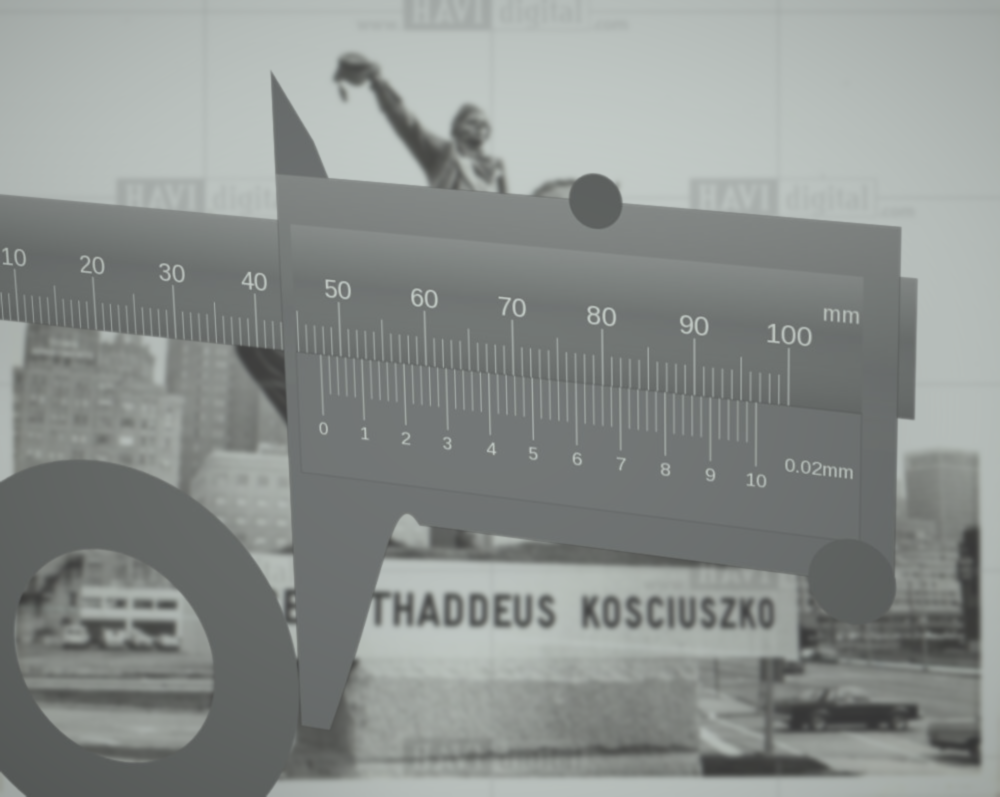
47.6mm
